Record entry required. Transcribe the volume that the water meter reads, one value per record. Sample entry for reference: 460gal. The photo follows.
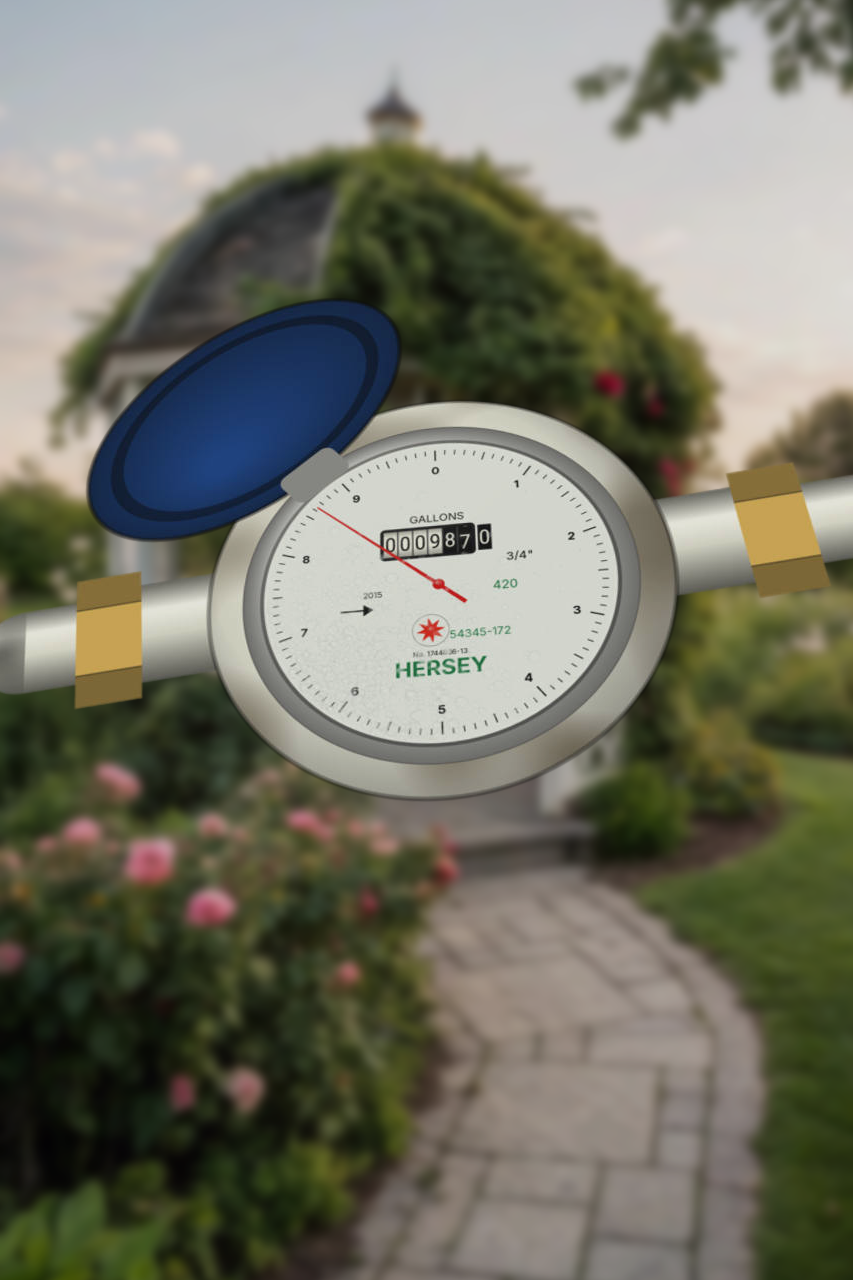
9868.6gal
